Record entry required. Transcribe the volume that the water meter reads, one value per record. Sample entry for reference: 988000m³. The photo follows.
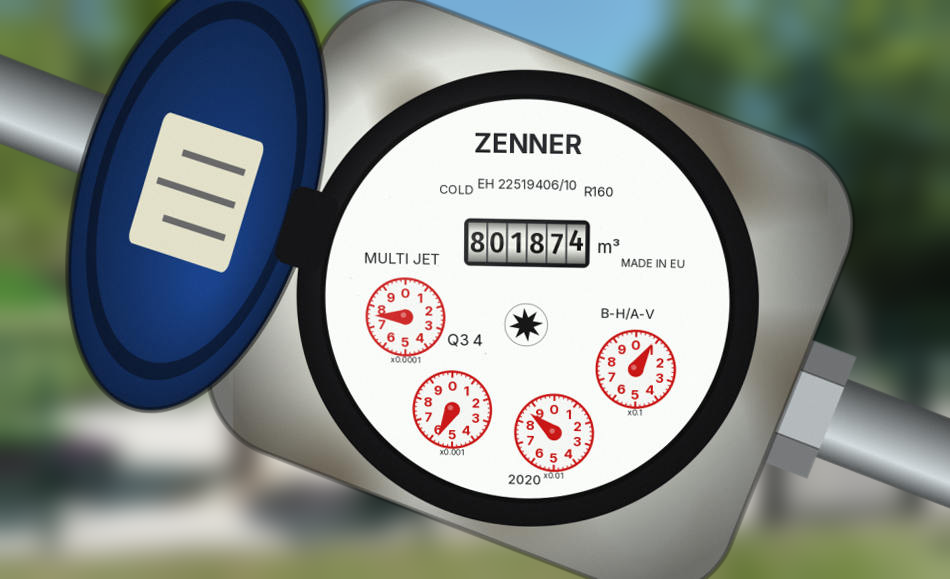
801874.0857m³
